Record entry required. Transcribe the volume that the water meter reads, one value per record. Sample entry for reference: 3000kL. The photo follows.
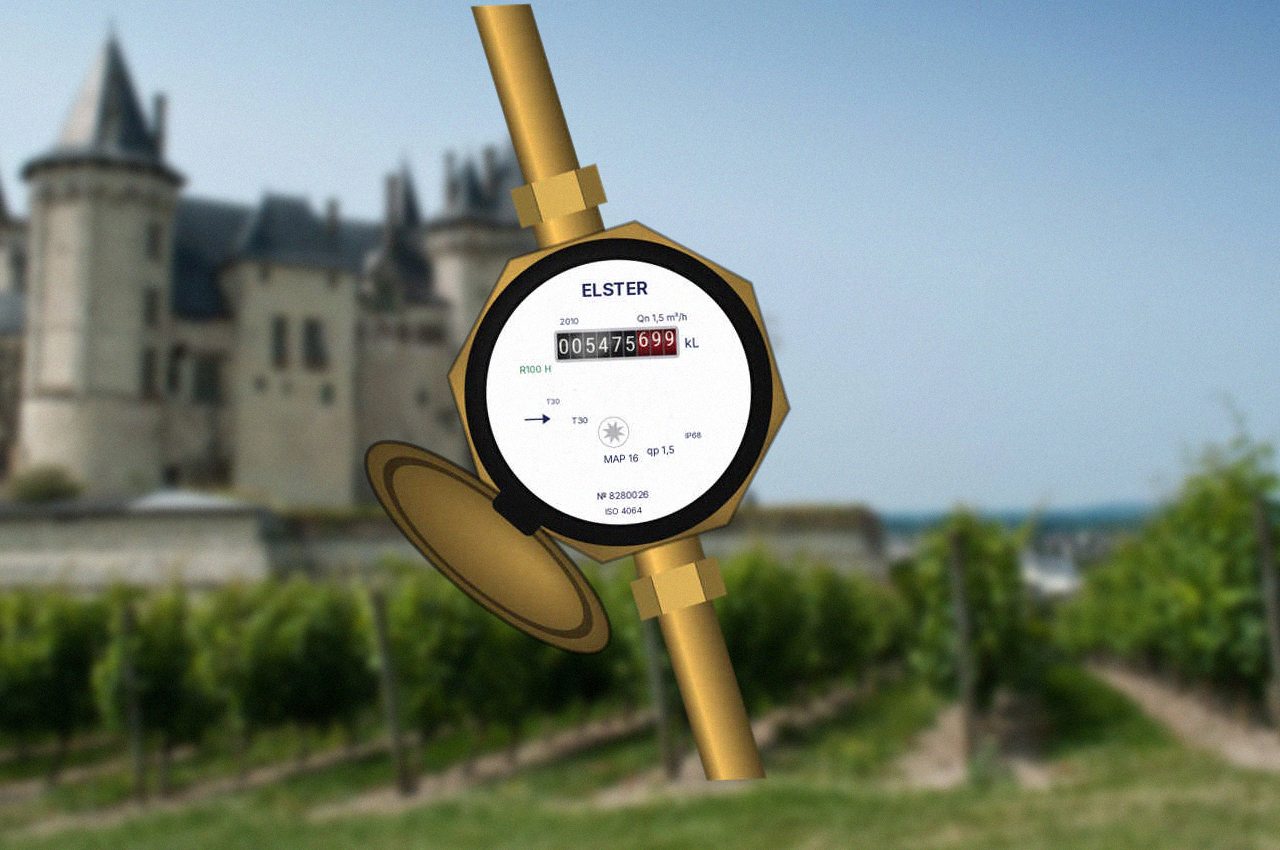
5475.699kL
